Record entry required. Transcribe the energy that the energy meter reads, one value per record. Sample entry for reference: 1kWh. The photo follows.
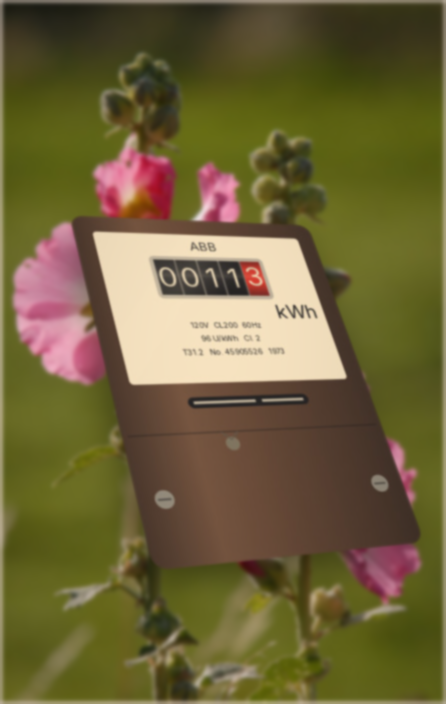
11.3kWh
